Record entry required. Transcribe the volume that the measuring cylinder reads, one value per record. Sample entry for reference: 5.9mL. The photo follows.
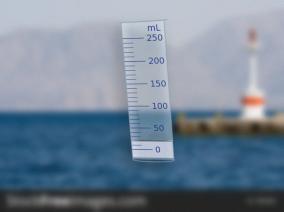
20mL
